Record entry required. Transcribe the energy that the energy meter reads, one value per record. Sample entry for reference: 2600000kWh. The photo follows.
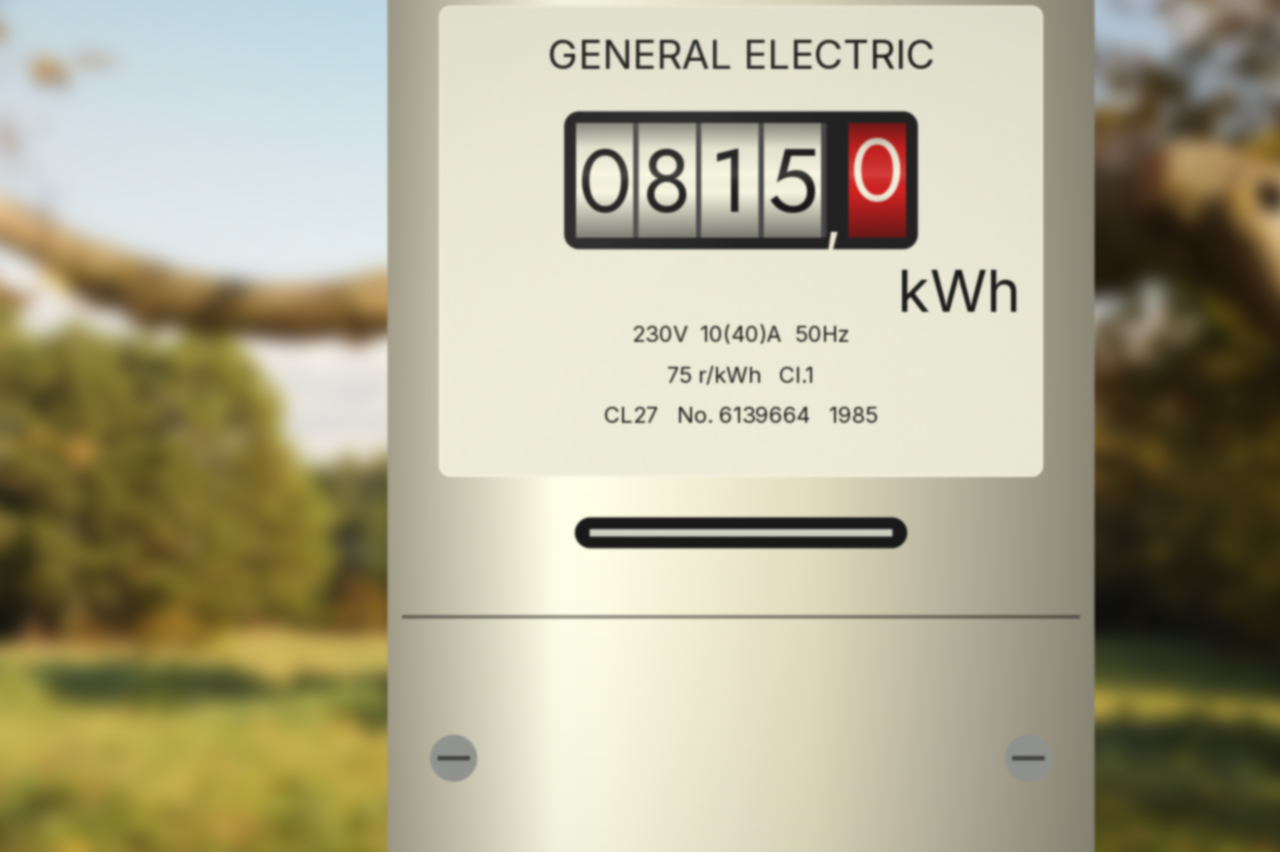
815.0kWh
